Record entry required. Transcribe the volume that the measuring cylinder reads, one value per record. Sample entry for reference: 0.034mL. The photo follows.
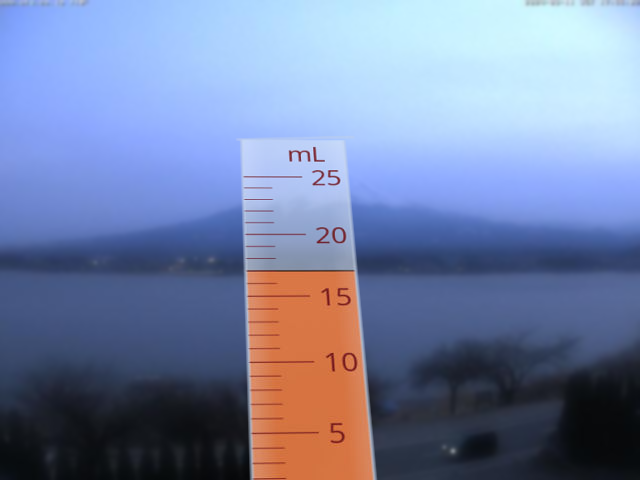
17mL
